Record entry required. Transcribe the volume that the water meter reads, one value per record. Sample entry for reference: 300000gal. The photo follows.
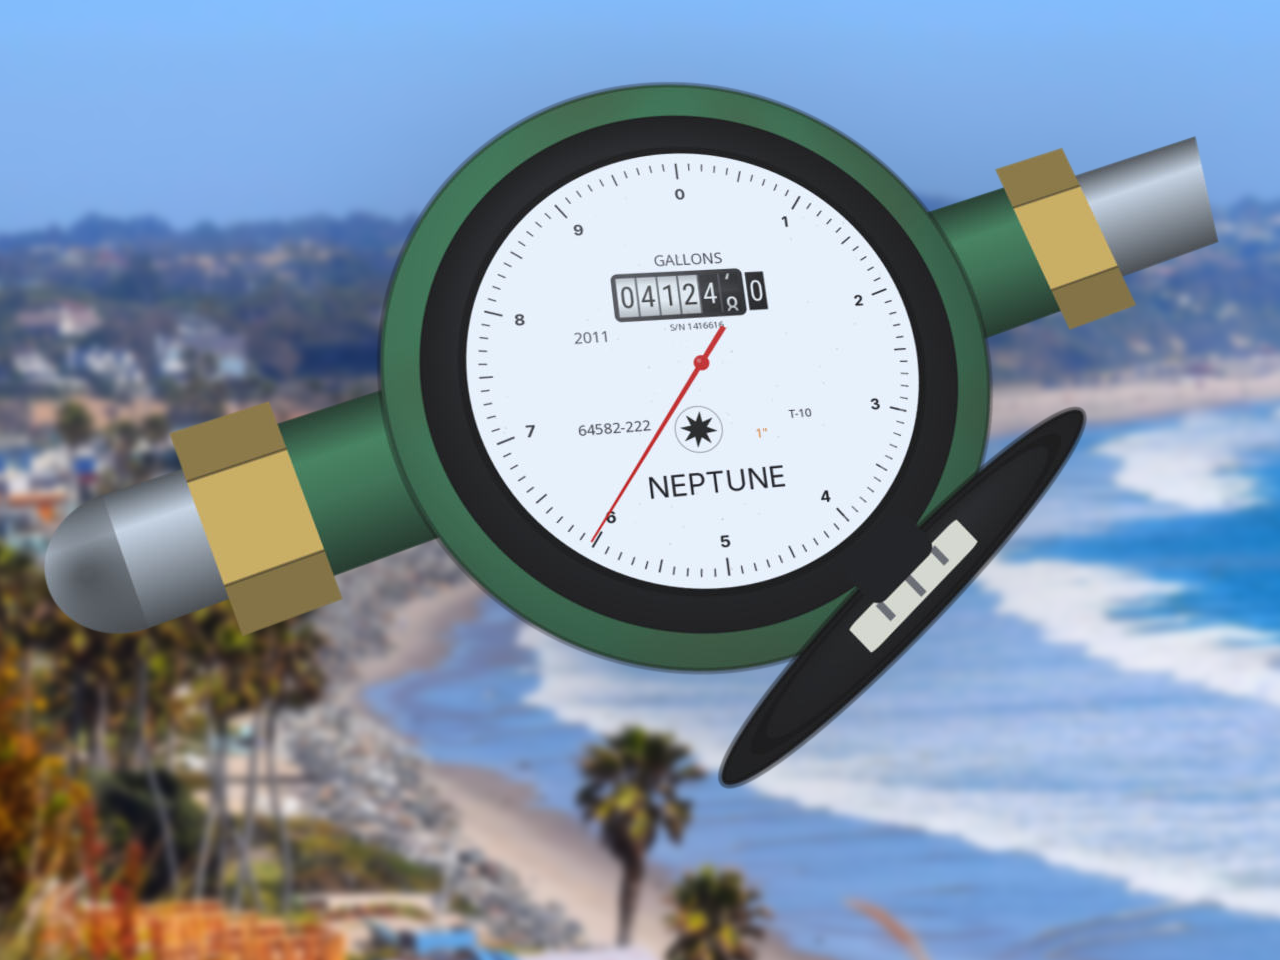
412476.0gal
